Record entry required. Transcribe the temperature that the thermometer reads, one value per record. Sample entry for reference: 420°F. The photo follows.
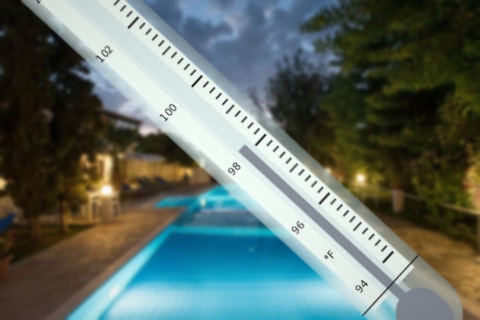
98.2°F
